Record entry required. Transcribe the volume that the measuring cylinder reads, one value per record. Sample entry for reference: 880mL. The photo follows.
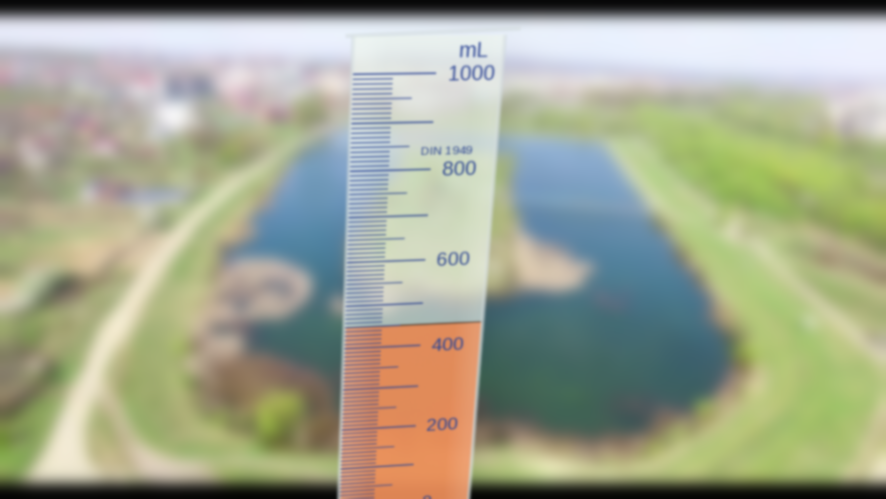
450mL
